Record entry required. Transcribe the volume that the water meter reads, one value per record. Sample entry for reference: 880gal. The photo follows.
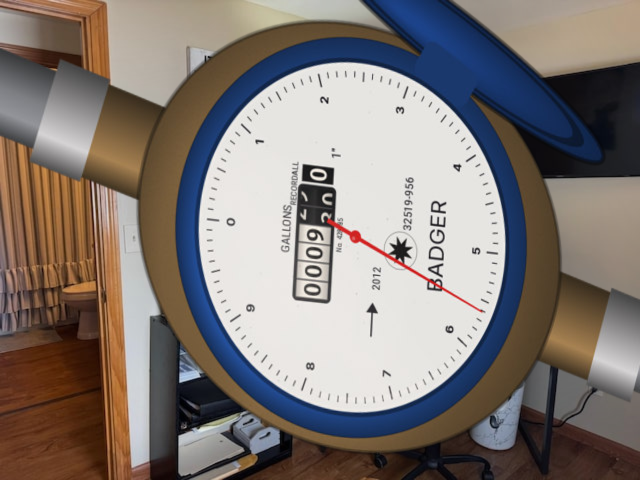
9295.6gal
